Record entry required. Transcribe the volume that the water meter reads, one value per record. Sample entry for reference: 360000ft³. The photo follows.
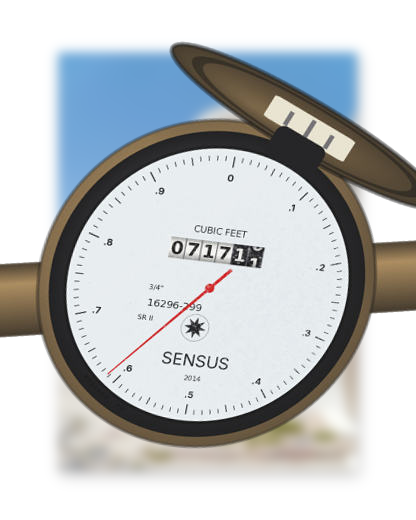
71710.61ft³
